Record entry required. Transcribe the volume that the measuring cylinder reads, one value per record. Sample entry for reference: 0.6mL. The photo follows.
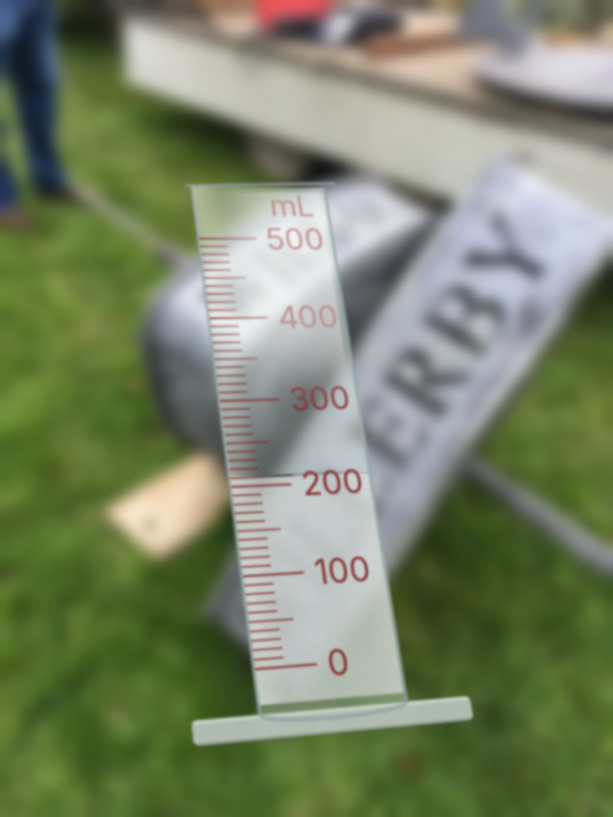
210mL
